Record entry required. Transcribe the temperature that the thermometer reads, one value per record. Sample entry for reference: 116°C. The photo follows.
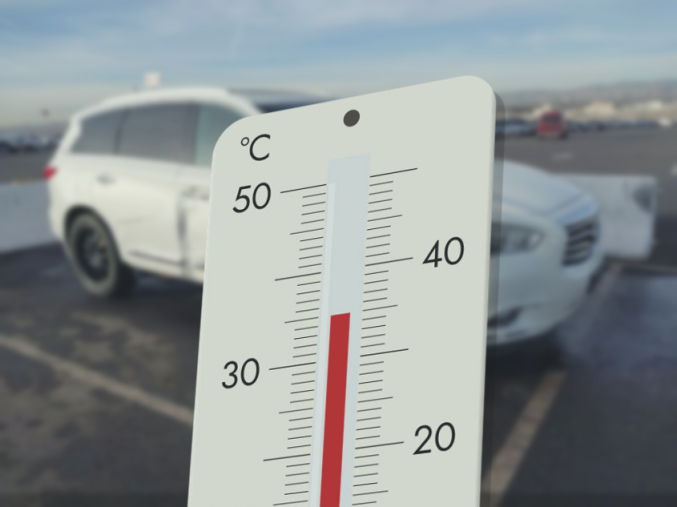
35°C
